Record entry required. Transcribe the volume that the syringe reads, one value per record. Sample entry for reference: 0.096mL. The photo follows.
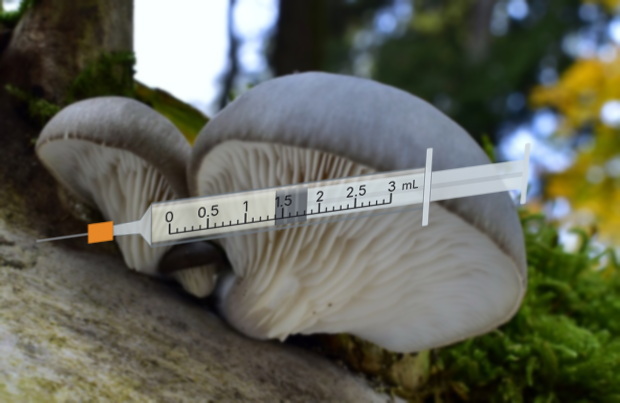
1.4mL
